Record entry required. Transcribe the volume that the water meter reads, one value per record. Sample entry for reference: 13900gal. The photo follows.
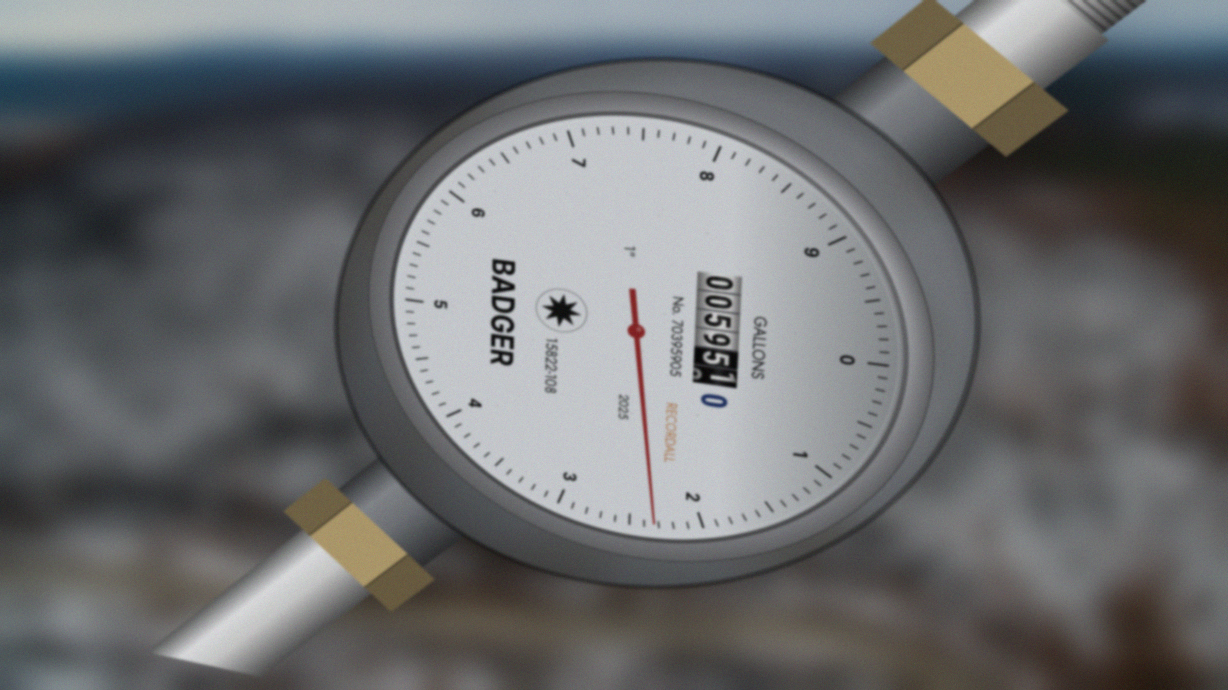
59512.3gal
